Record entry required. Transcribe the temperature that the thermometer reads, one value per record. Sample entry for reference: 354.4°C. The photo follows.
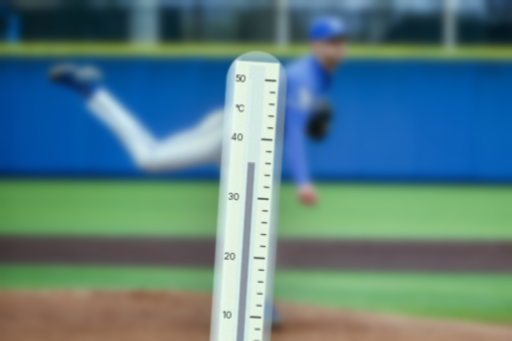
36°C
